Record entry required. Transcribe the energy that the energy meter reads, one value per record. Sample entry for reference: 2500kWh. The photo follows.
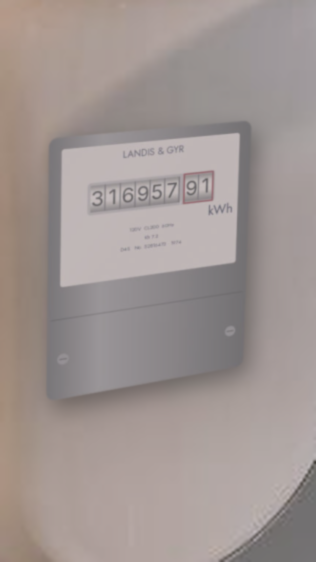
316957.91kWh
